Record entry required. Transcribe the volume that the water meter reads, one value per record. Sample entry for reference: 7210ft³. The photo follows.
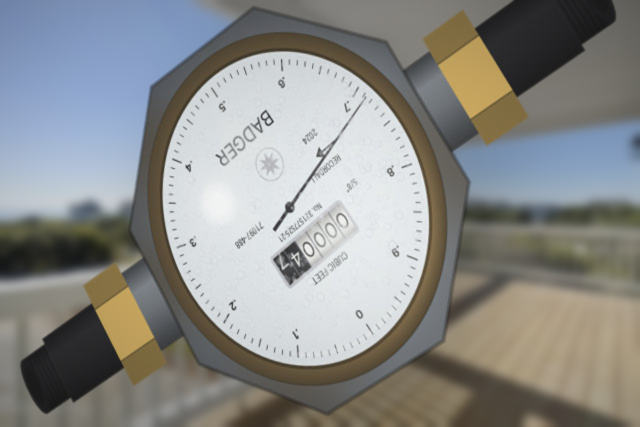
46.71ft³
